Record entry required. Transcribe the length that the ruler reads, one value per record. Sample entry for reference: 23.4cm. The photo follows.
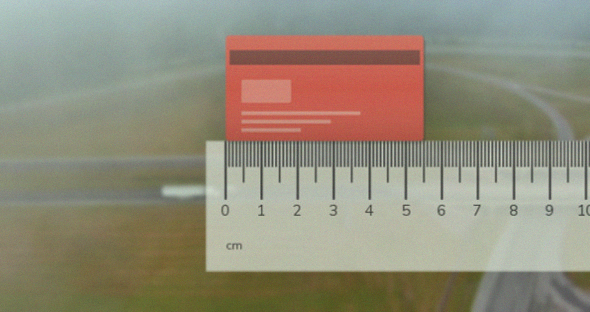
5.5cm
